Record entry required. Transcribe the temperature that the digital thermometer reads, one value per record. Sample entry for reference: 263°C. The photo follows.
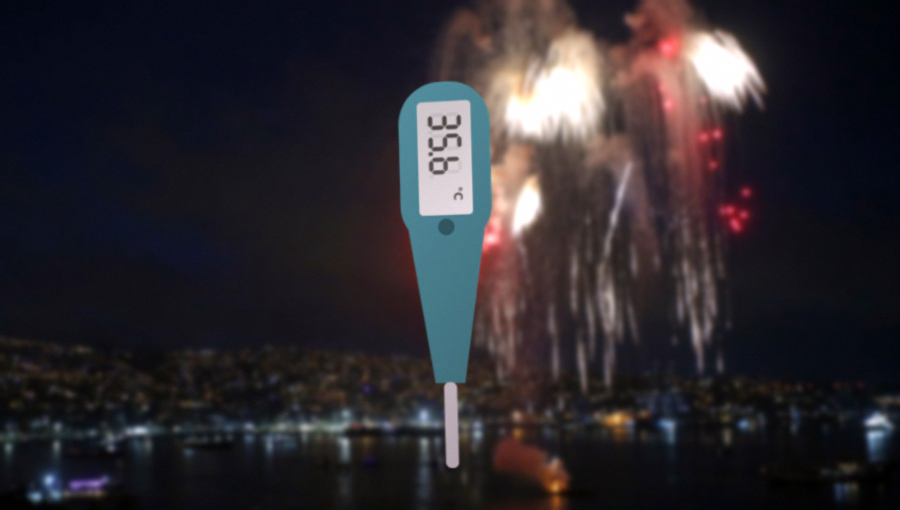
35.6°C
